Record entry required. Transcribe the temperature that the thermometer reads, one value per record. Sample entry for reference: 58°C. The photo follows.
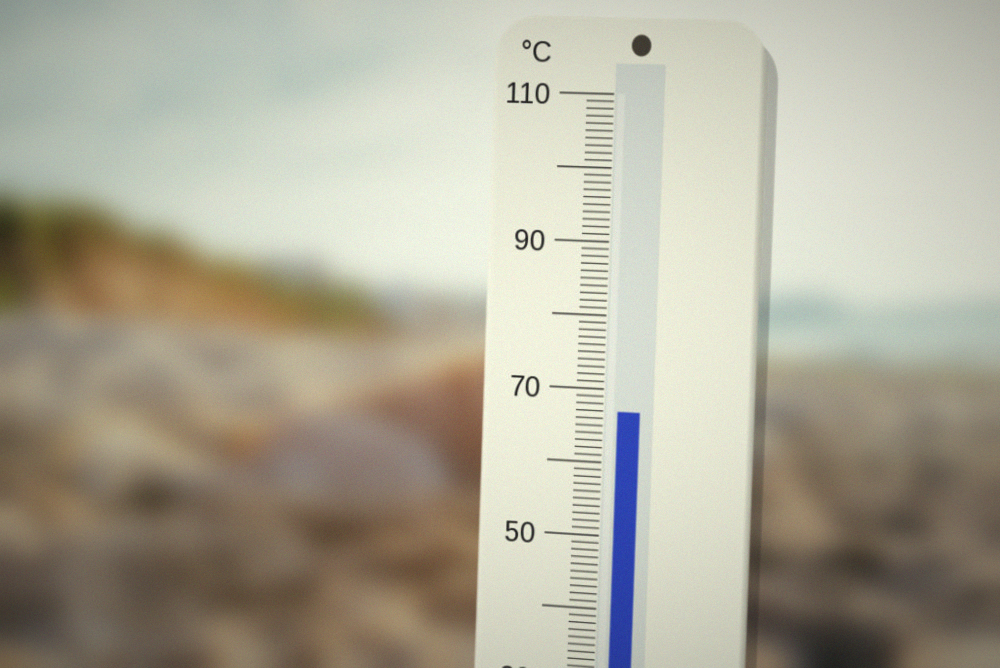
67°C
